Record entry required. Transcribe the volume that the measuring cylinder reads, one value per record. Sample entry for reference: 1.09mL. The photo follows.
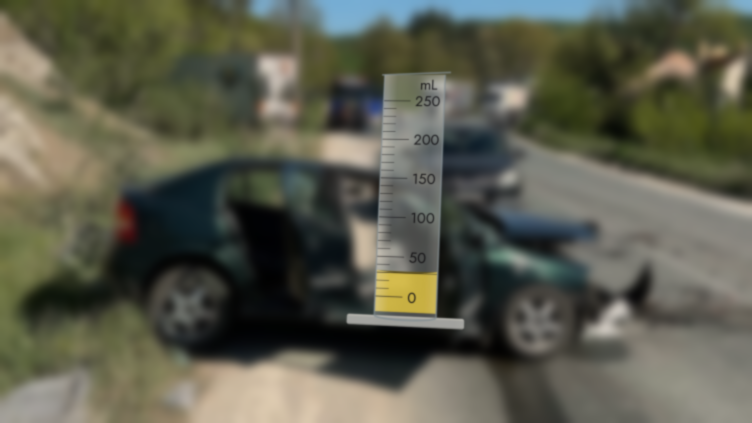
30mL
